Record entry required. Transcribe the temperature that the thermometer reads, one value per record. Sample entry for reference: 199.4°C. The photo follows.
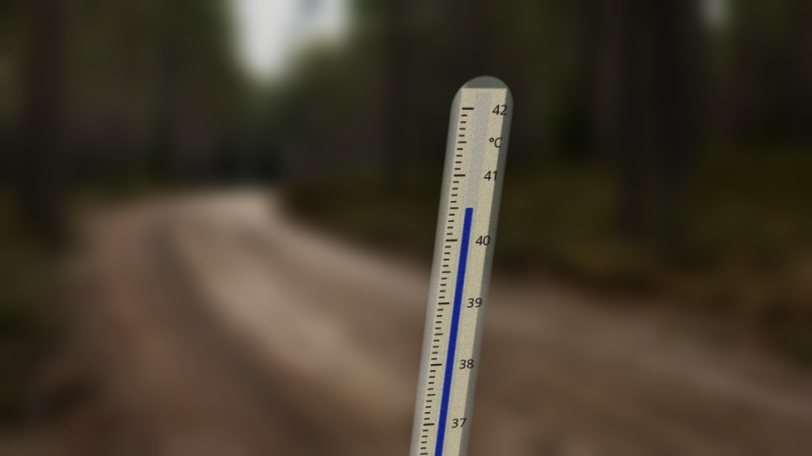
40.5°C
